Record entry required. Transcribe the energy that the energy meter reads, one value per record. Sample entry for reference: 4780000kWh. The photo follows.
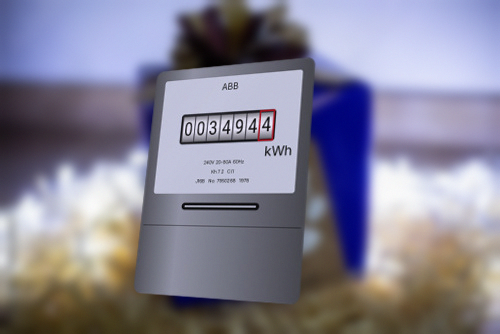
3494.4kWh
